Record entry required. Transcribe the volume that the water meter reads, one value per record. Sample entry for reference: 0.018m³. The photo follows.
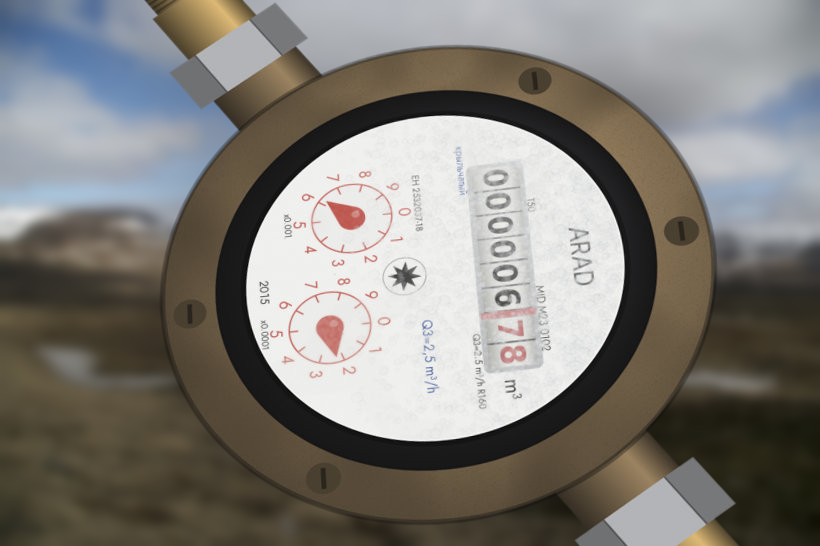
6.7862m³
